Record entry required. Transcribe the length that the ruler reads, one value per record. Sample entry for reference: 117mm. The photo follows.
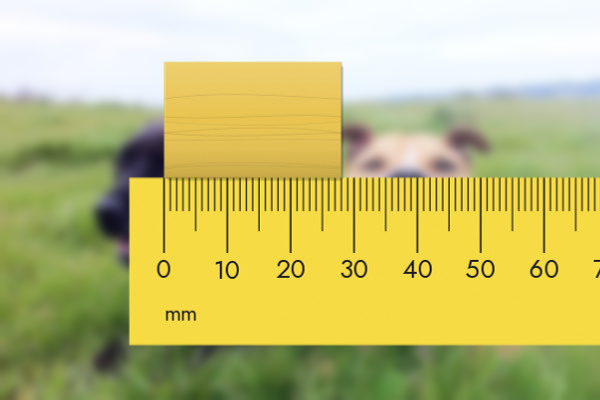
28mm
